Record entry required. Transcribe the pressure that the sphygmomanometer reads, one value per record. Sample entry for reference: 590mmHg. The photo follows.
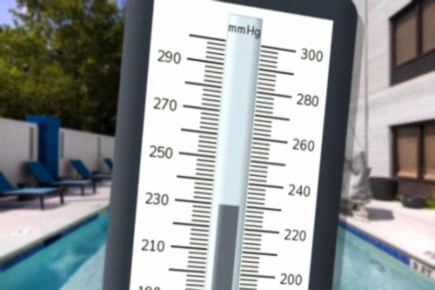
230mmHg
